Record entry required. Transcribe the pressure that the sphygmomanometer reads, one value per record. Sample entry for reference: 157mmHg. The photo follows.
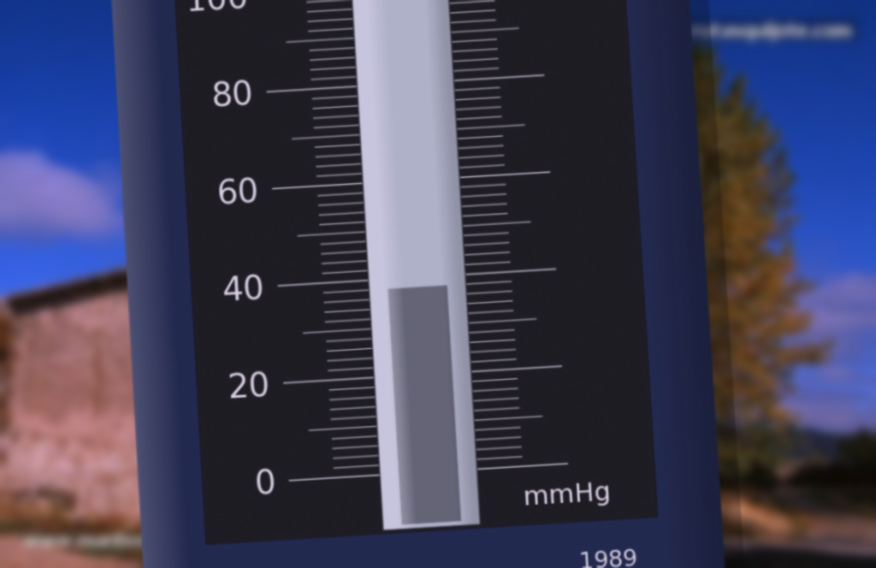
38mmHg
